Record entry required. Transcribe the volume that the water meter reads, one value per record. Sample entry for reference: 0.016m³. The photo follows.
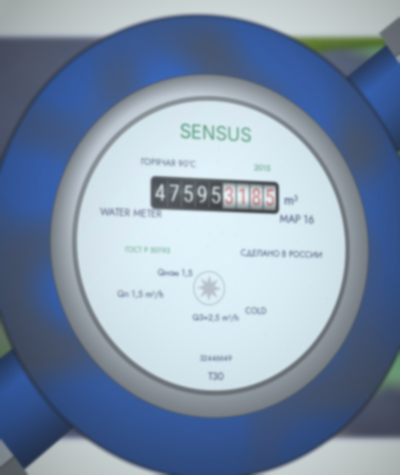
47595.3185m³
